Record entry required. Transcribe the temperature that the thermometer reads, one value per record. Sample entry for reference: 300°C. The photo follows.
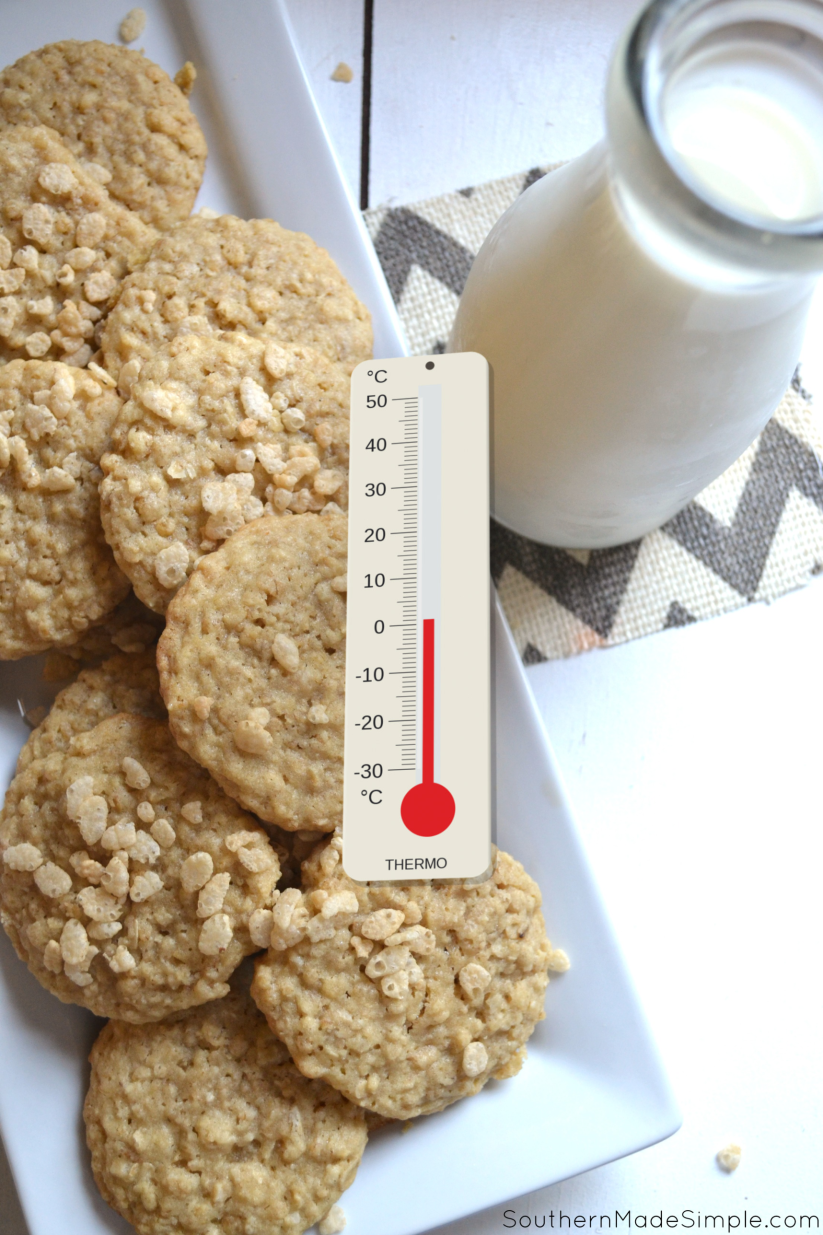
1°C
